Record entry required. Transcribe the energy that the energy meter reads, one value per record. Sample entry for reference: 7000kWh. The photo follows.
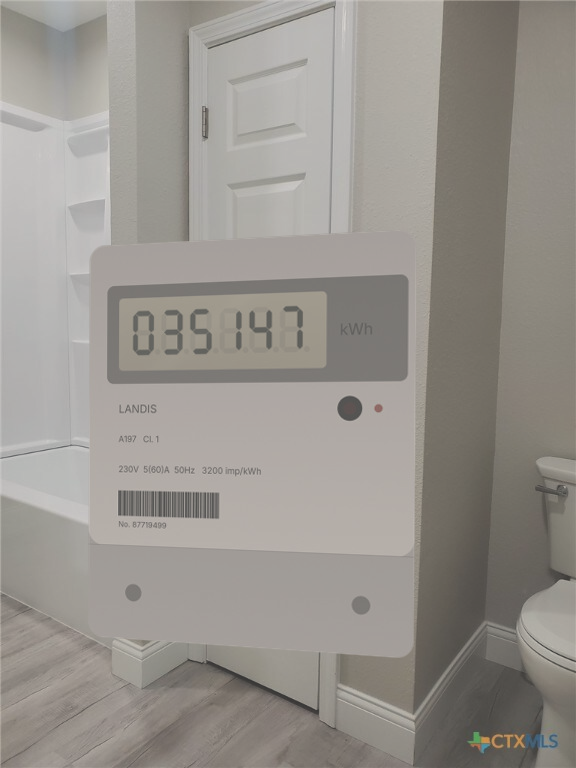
35147kWh
